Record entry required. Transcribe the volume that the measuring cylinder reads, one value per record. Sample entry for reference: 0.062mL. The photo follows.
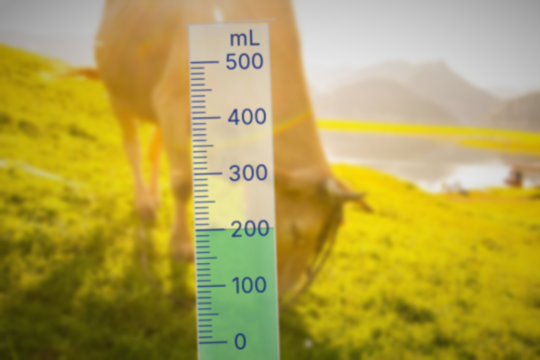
200mL
